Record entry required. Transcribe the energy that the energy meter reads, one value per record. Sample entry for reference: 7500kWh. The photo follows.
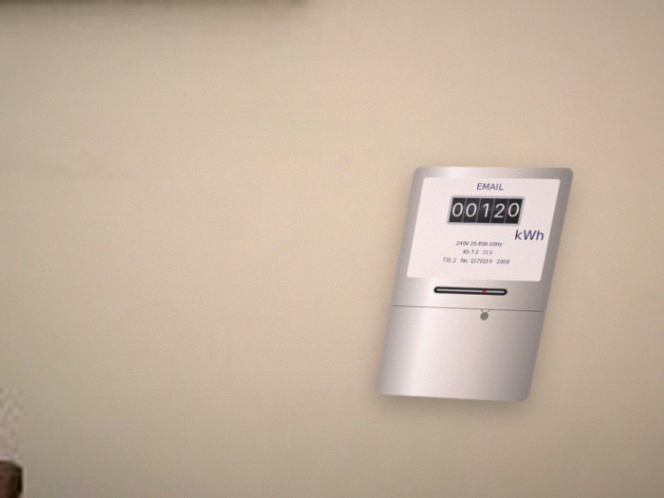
120kWh
